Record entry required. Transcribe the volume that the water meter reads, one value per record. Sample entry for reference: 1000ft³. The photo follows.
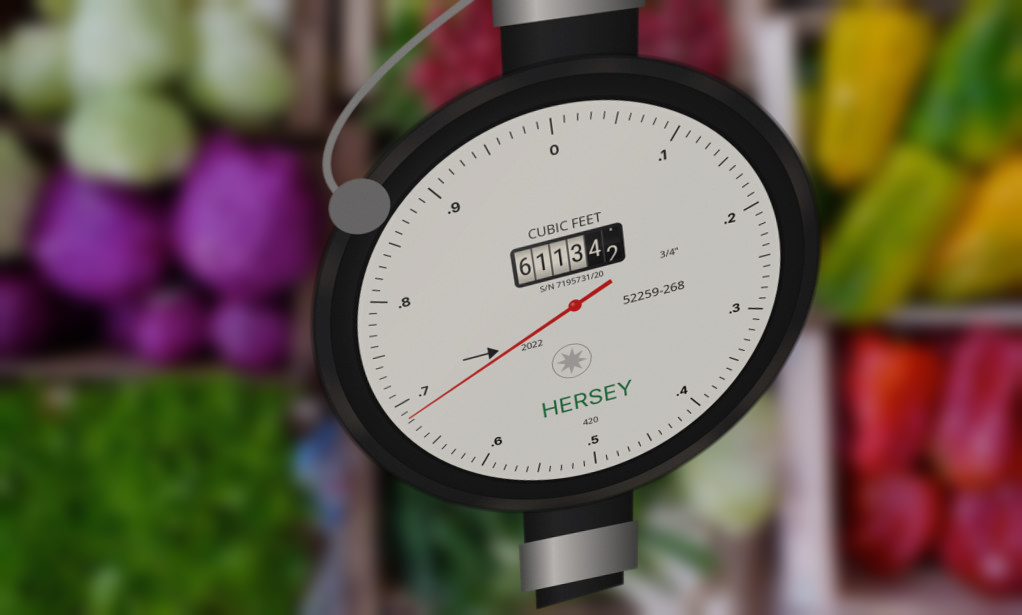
611341.68ft³
